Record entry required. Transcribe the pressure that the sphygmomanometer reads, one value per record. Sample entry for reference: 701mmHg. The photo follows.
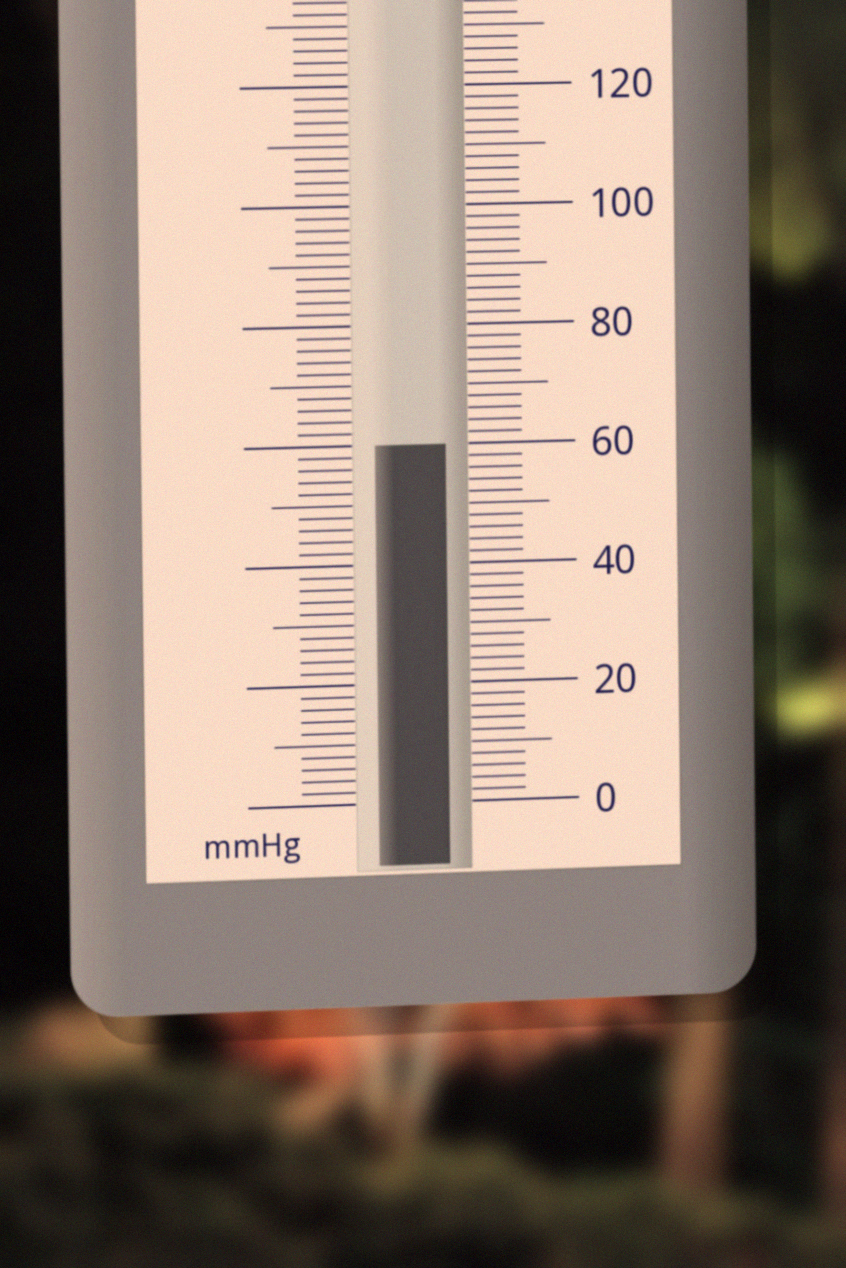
60mmHg
